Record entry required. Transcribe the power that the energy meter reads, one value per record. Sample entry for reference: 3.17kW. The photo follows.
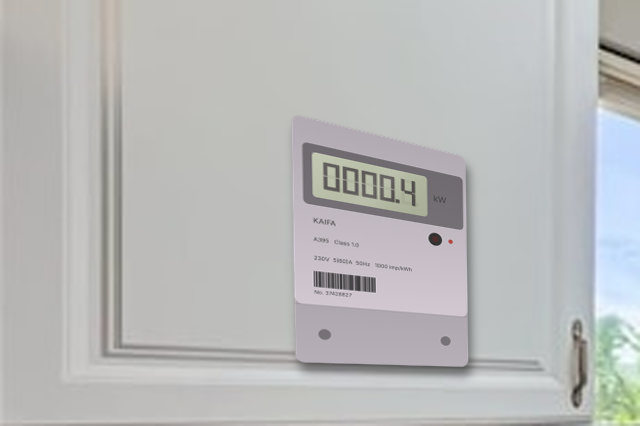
0.4kW
